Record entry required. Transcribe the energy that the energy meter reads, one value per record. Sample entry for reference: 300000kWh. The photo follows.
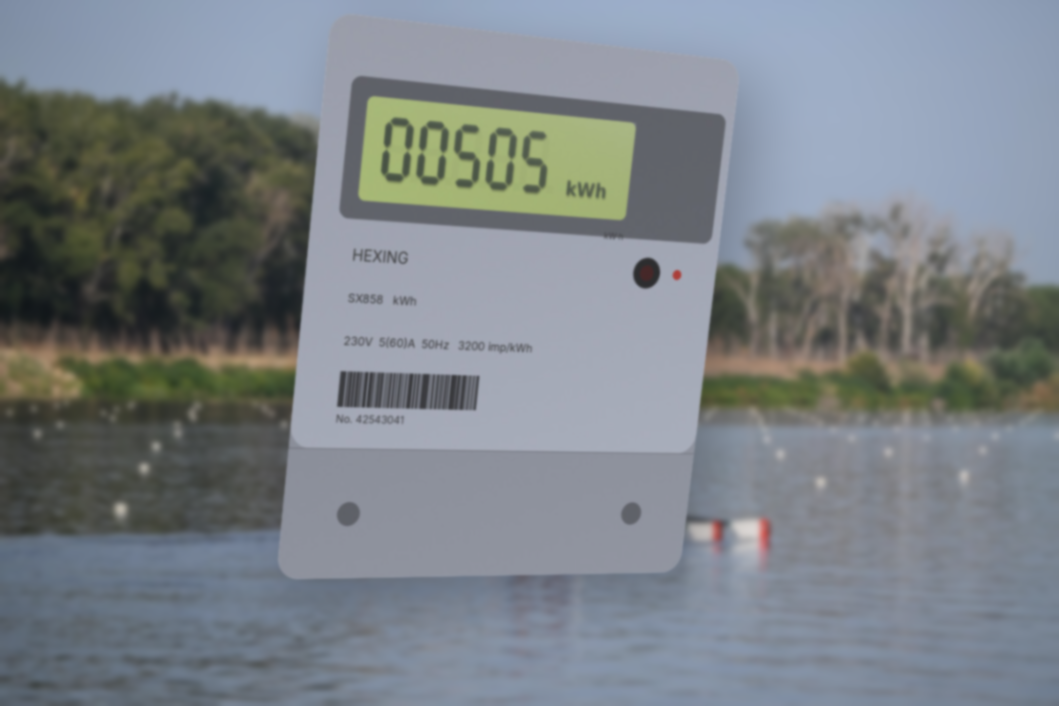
505kWh
